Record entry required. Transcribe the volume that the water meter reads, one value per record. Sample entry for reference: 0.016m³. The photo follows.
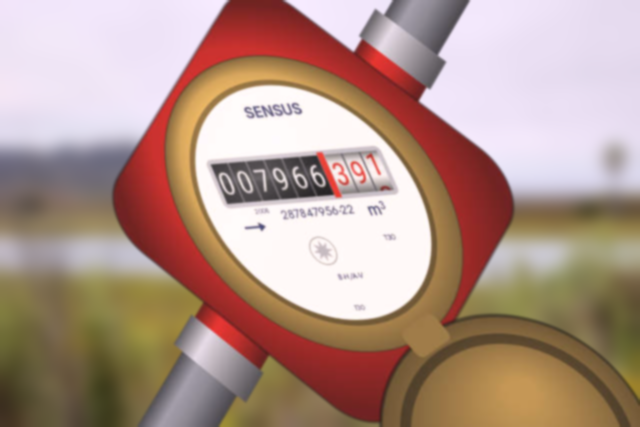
7966.391m³
